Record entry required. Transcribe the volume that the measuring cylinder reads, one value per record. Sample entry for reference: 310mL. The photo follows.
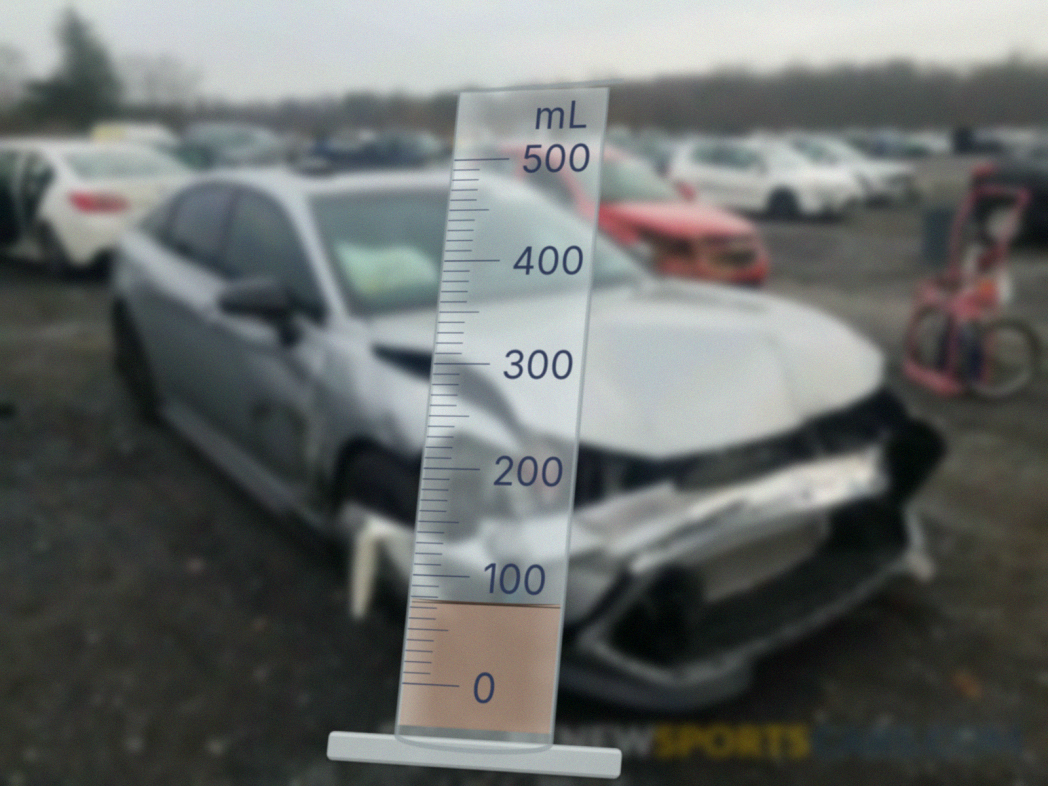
75mL
